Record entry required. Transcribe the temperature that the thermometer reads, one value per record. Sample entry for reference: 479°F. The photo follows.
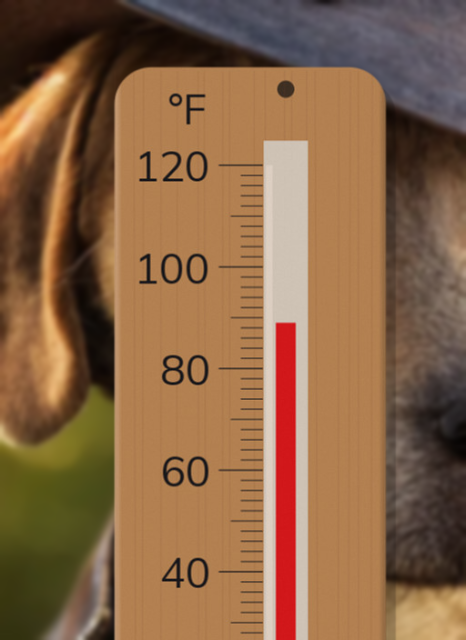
89°F
